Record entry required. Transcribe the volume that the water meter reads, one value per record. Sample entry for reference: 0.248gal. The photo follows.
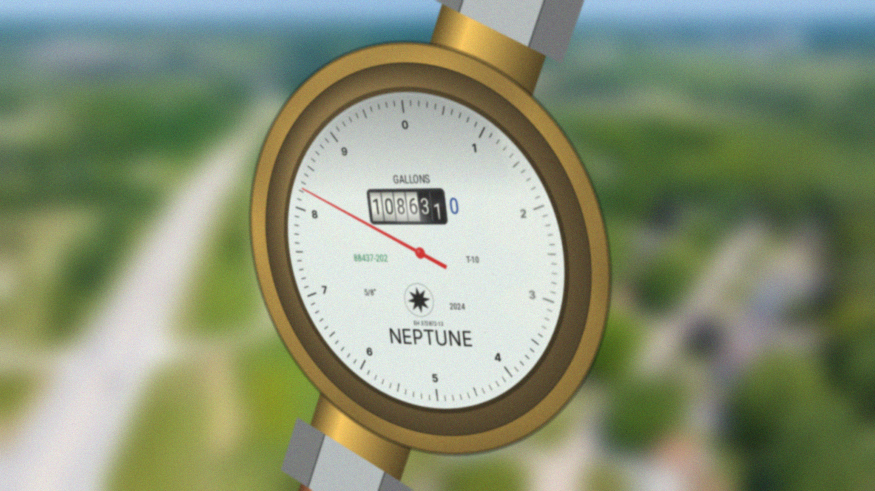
1086308.2gal
